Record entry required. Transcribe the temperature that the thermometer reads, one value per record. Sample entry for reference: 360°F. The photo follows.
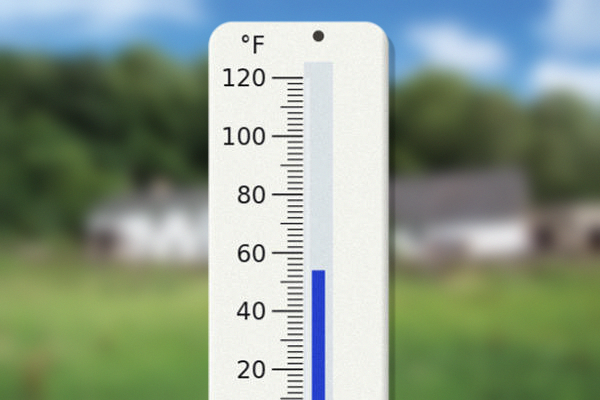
54°F
